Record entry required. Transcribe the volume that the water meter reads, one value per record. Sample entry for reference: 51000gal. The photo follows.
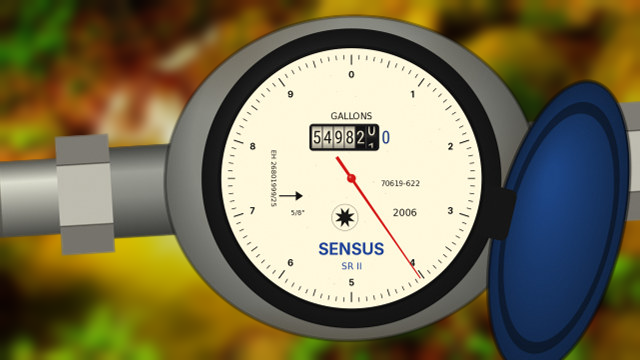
5498204.0gal
